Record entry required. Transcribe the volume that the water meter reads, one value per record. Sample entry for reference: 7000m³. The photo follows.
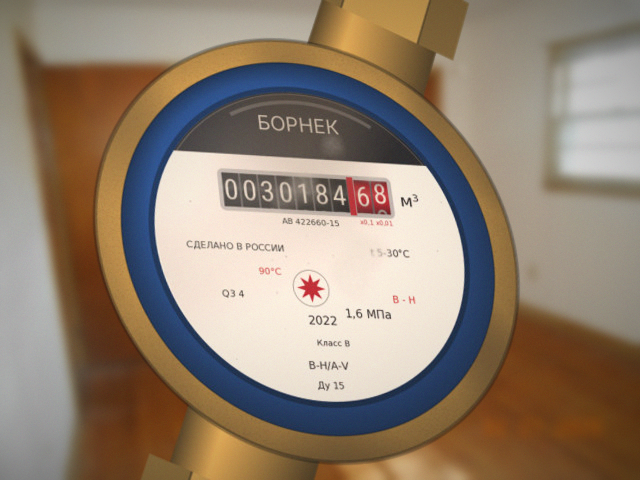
30184.68m³
